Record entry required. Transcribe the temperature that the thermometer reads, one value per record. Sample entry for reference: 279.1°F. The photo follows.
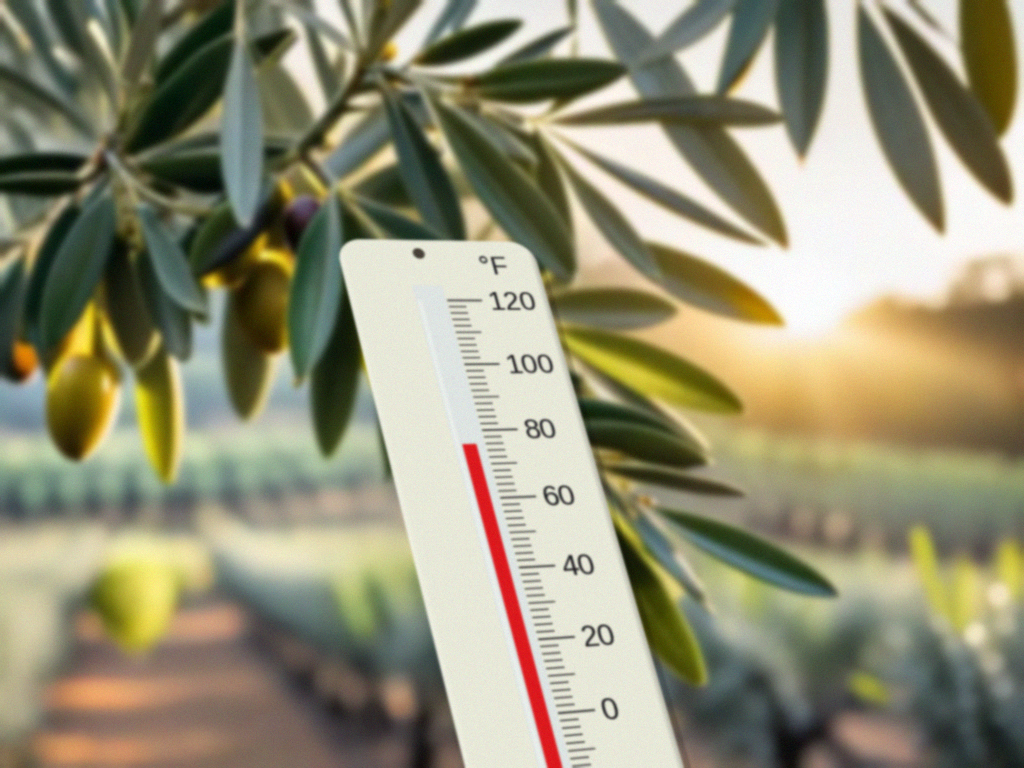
76°F
